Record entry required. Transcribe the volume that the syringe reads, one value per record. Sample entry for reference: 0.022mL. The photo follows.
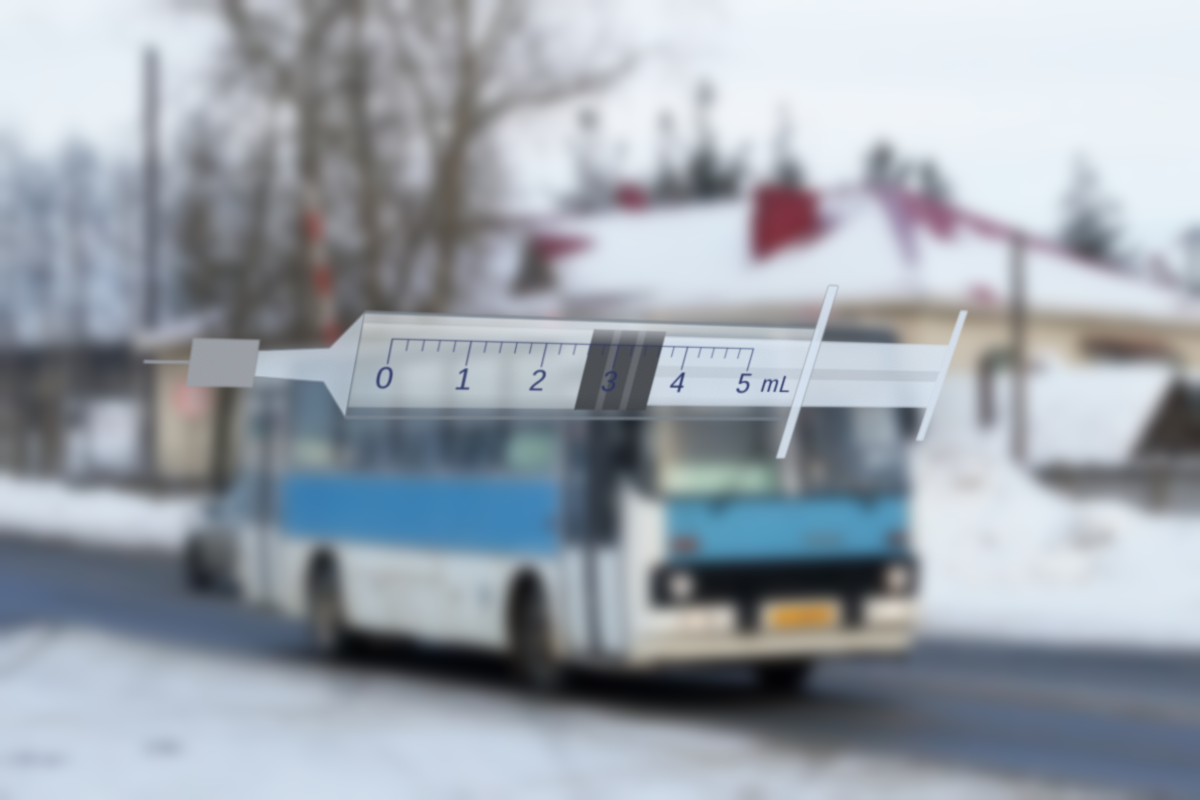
2.6mL
